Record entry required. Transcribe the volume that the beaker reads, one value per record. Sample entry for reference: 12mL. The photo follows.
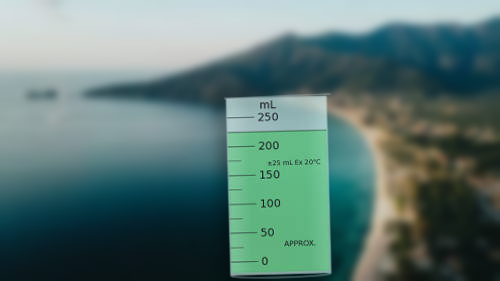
225mL
